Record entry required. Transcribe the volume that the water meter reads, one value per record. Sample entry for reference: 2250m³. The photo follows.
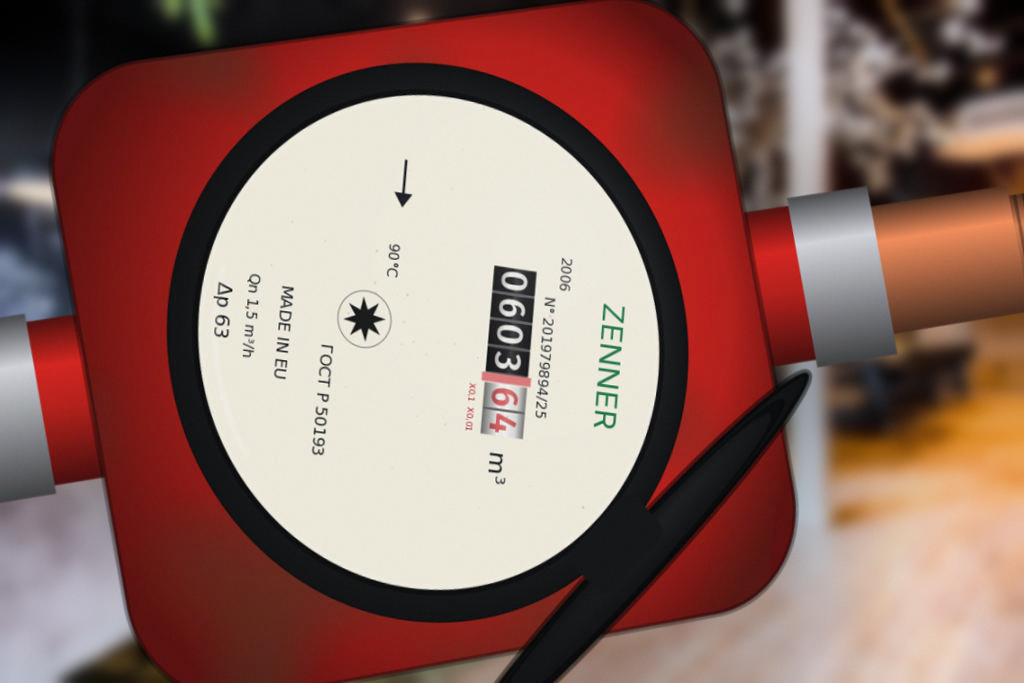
603.64m³
